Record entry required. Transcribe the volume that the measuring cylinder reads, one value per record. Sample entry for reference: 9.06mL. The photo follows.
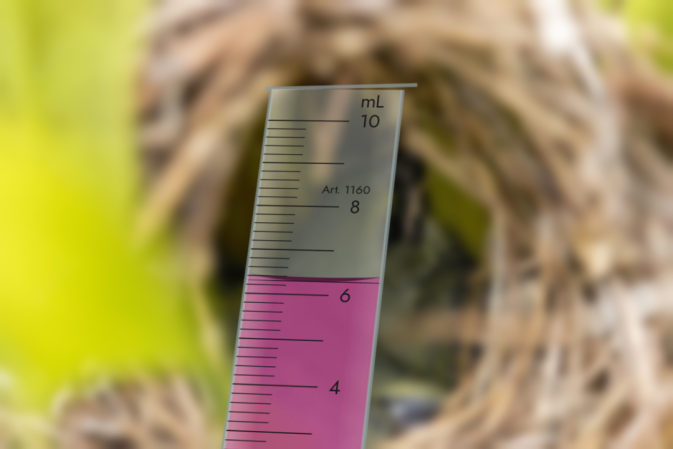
6.3mL
